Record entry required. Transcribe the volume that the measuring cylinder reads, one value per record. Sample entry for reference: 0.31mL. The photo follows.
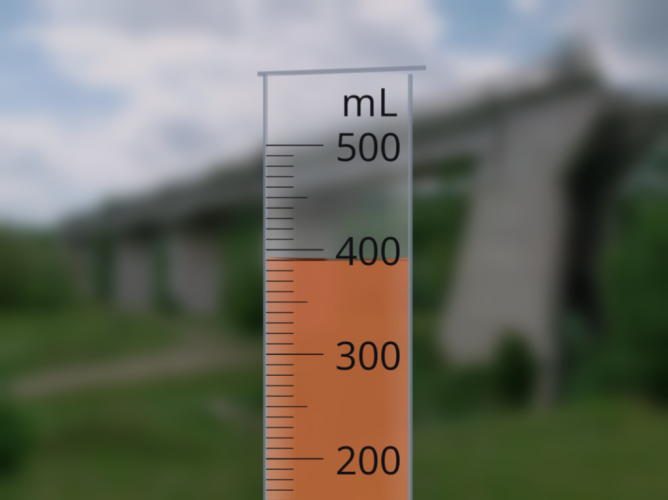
390mL
